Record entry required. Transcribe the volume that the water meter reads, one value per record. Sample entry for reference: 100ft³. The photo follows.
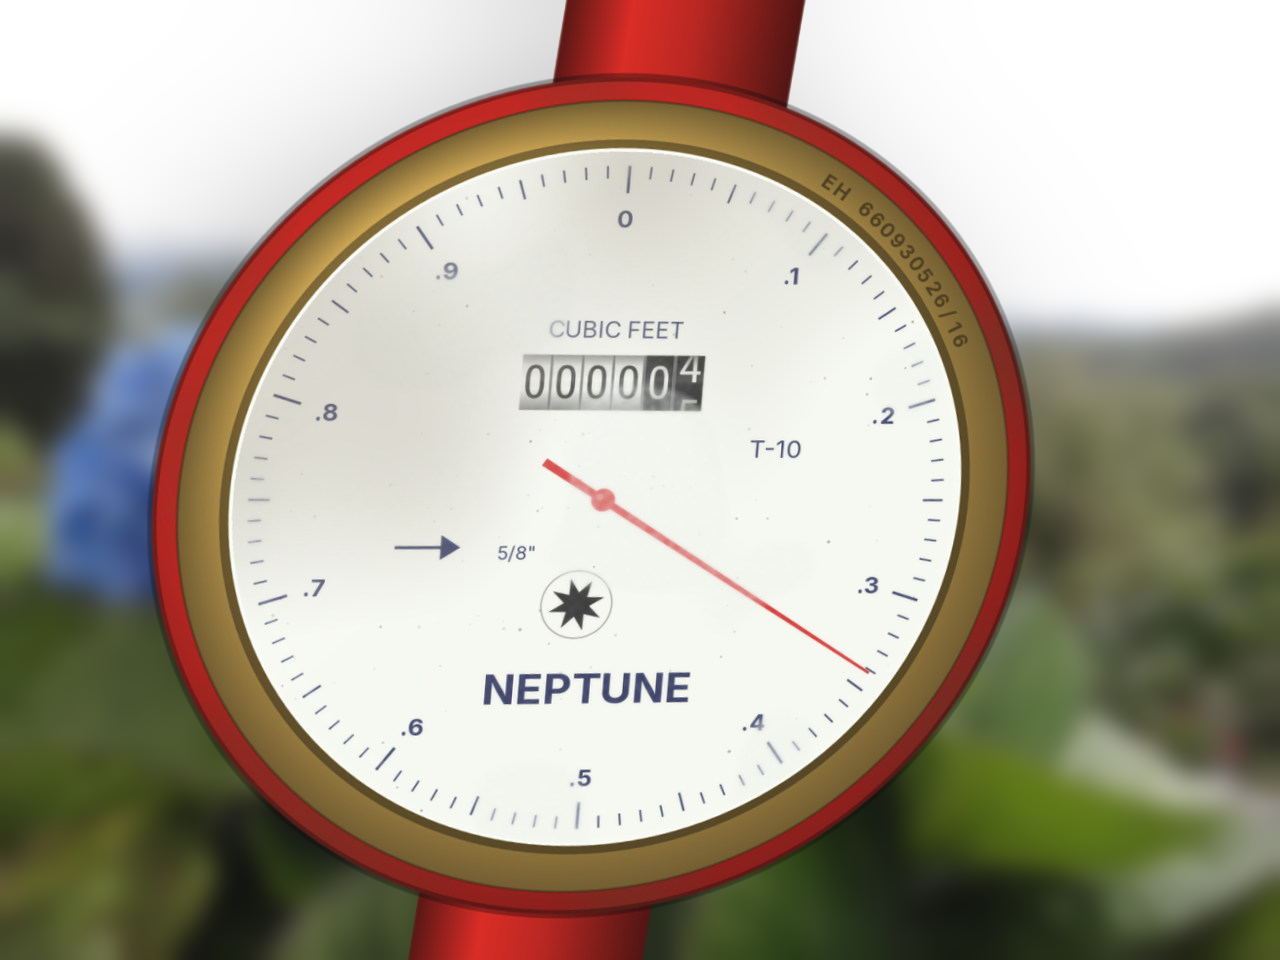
4.34ft³
